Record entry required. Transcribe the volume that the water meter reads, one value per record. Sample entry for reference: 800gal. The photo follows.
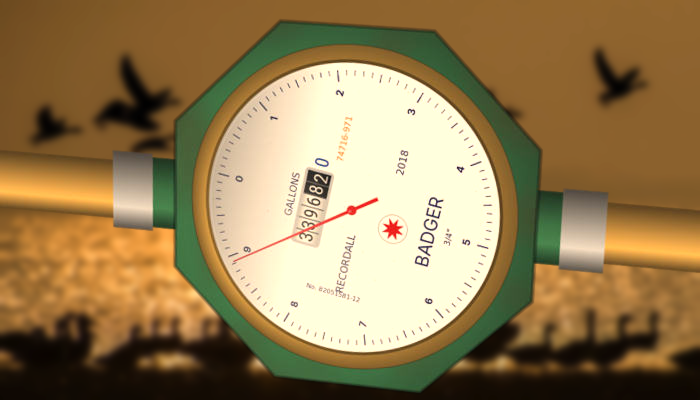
3396818.9gal
